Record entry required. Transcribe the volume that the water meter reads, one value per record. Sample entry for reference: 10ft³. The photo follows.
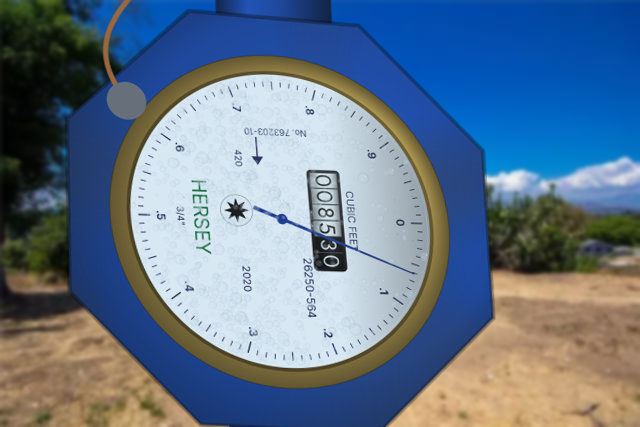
8530.06ft³
